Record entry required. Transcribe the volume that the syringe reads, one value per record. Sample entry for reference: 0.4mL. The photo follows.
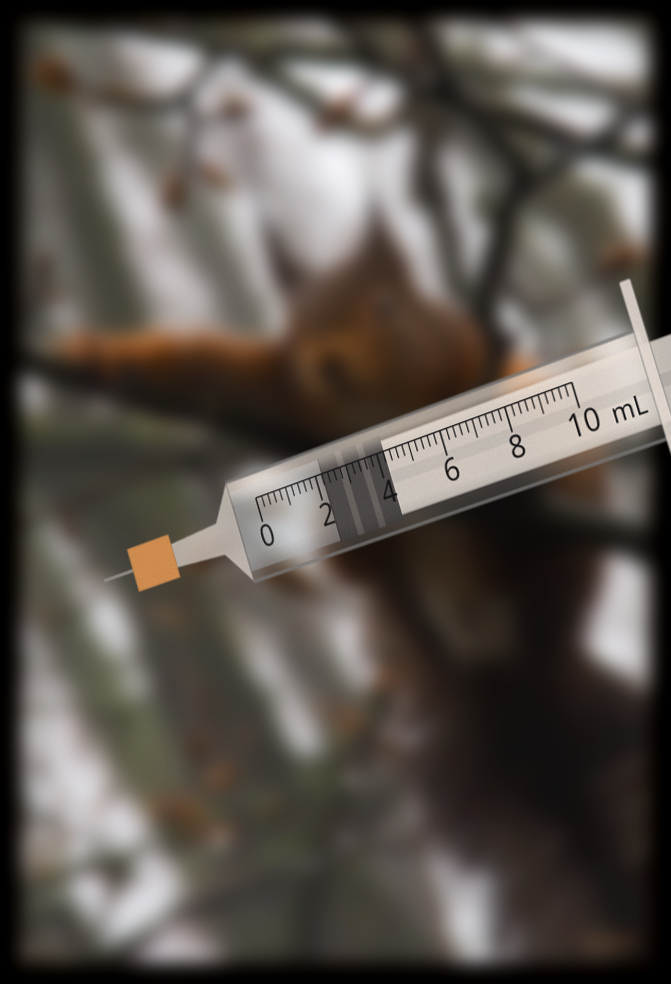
2.2mL
